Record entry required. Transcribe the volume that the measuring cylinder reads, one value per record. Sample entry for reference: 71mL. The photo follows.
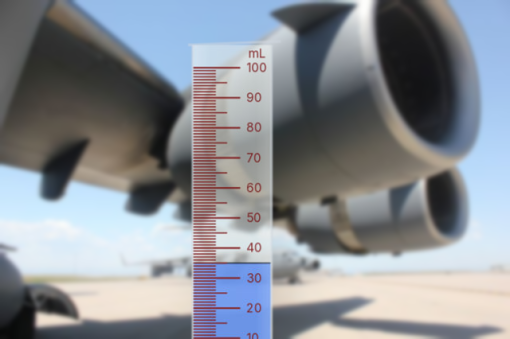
35mL
